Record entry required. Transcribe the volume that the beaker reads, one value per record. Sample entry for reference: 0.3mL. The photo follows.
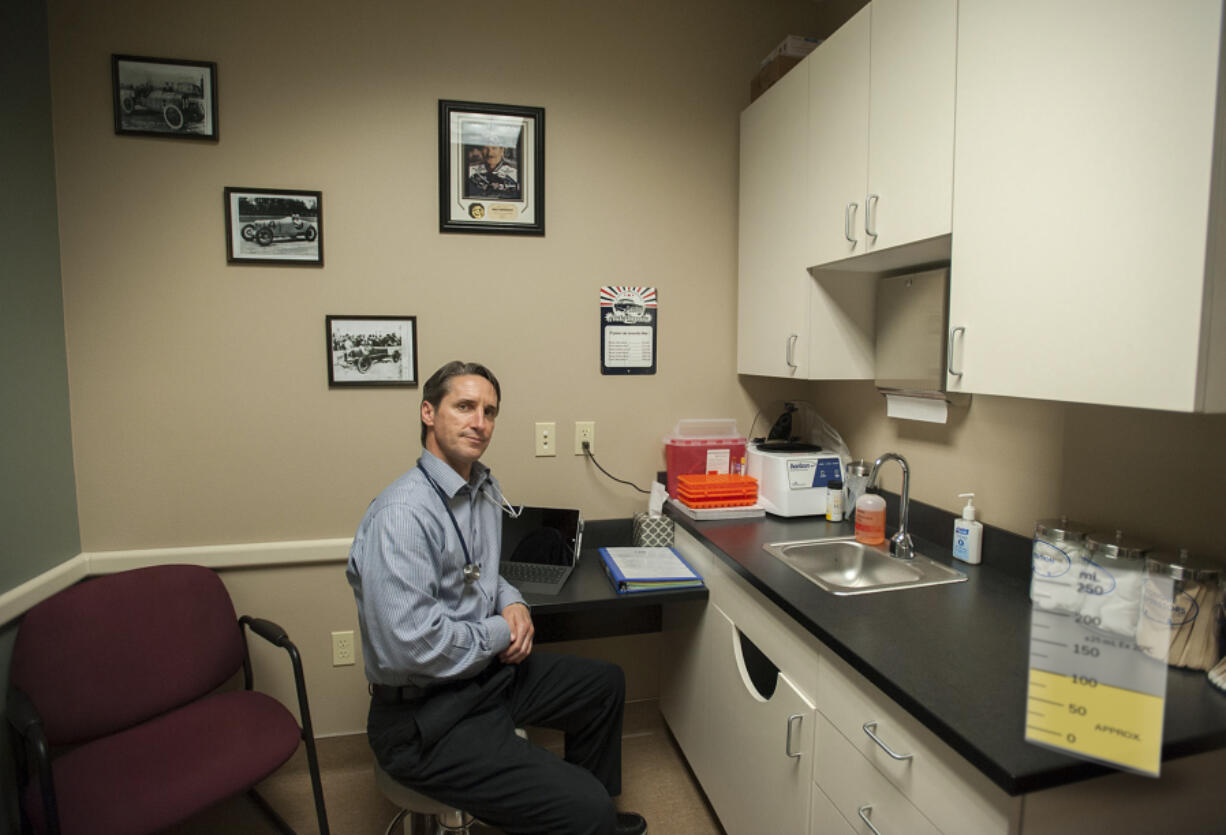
100mL
